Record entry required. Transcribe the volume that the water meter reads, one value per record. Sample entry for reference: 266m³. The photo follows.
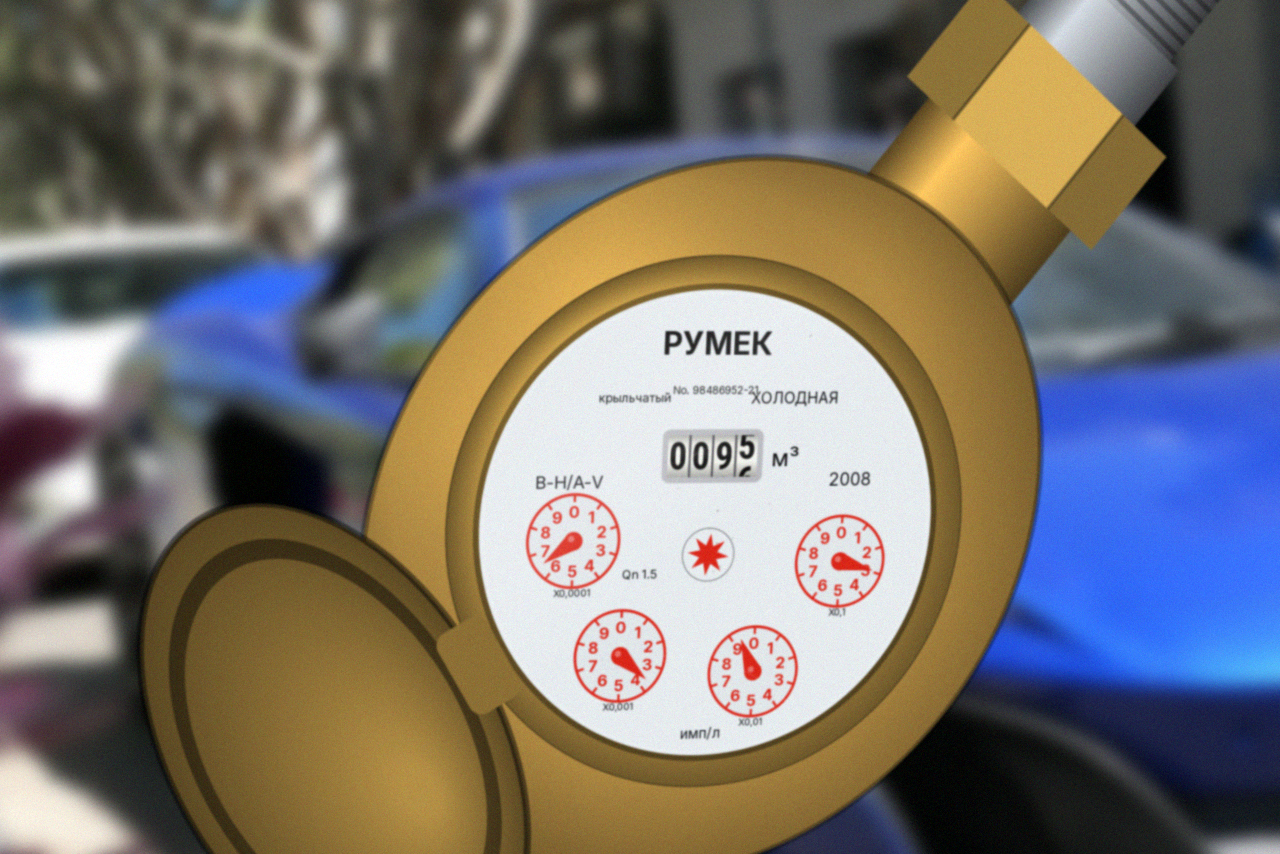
95.2936m³
